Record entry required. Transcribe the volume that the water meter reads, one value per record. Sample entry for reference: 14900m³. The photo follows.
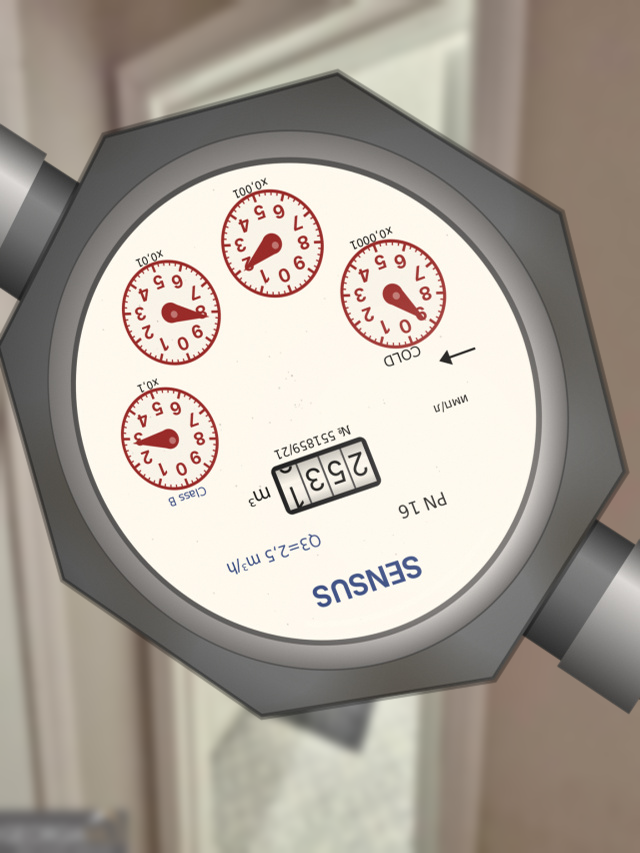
2531.2819m³
